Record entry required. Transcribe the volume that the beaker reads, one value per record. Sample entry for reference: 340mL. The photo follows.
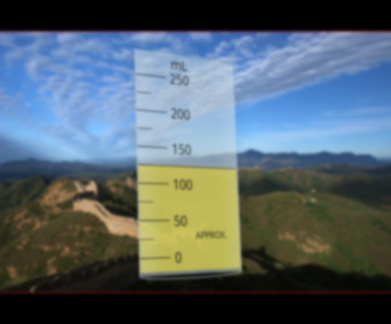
125mL
